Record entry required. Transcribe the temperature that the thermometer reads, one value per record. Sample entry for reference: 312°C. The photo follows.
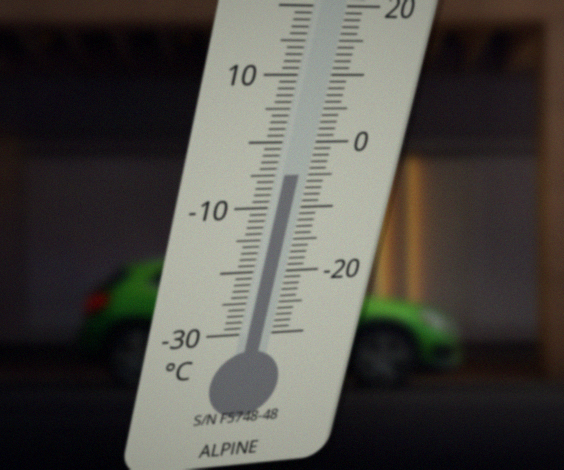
-5°C
